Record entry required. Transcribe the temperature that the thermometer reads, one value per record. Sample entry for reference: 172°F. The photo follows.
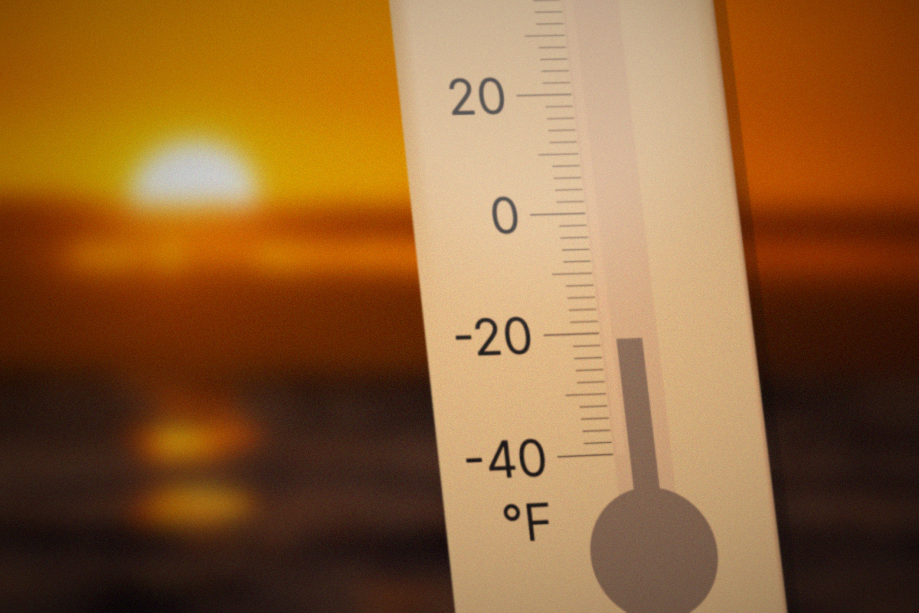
-21°F
